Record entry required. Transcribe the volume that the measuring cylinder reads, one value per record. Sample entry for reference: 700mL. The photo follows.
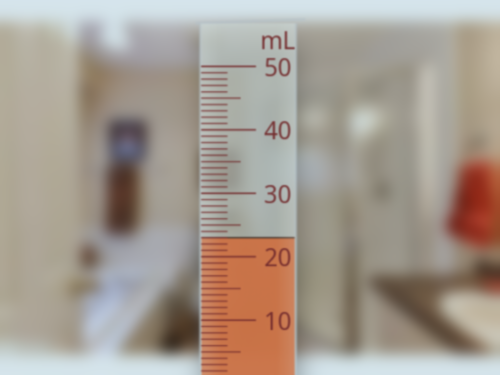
23mL
